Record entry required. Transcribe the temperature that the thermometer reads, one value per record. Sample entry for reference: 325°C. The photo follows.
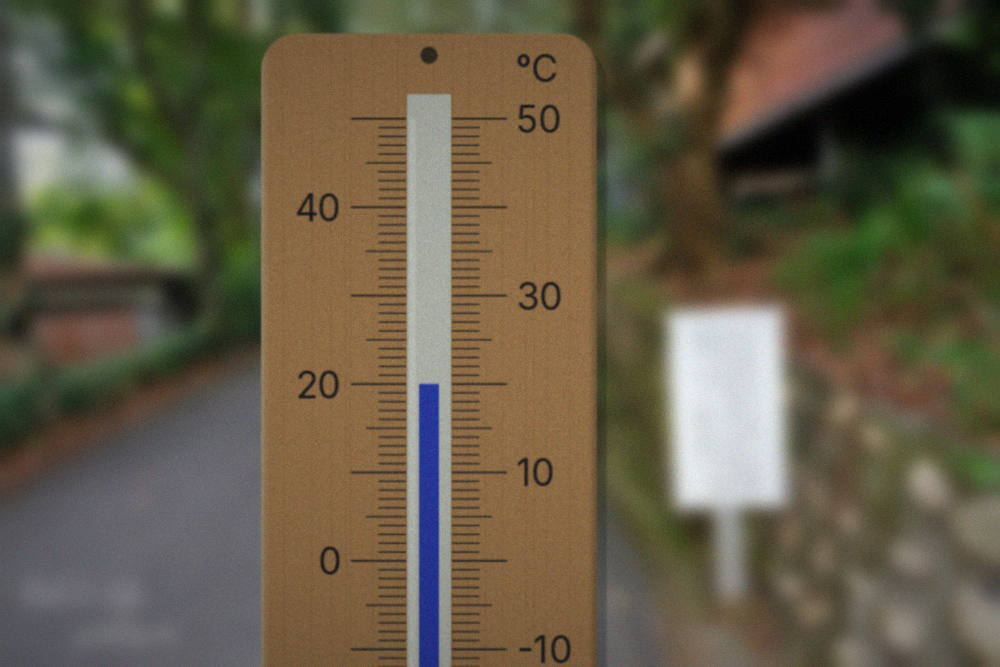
20°C
